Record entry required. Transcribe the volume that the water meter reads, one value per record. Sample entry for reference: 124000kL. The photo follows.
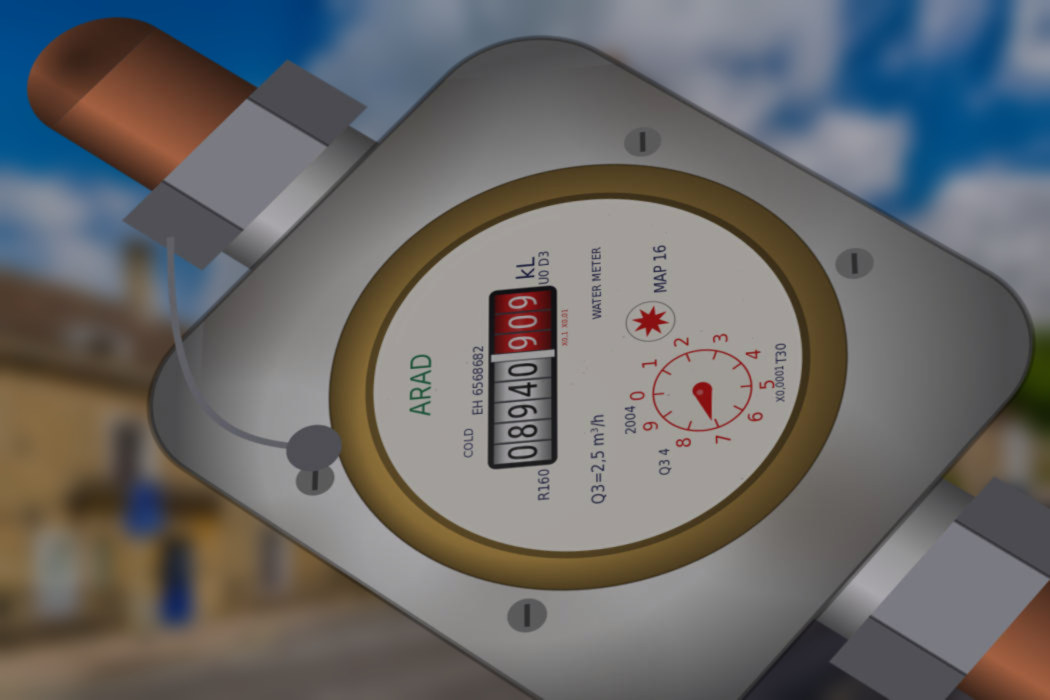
8940.9097kL
